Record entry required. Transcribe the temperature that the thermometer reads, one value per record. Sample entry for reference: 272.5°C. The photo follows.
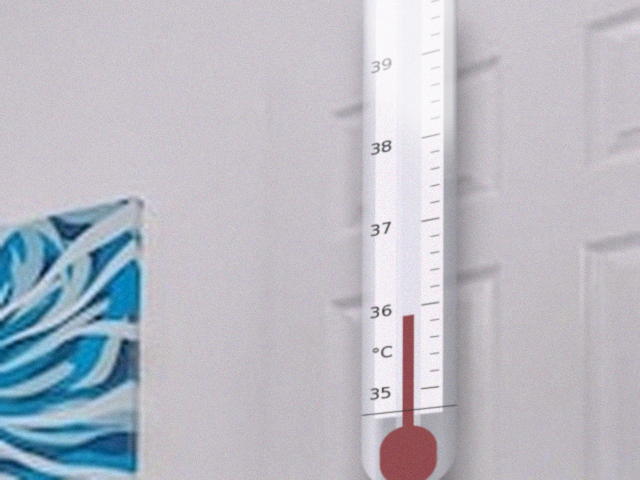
35.9°C
